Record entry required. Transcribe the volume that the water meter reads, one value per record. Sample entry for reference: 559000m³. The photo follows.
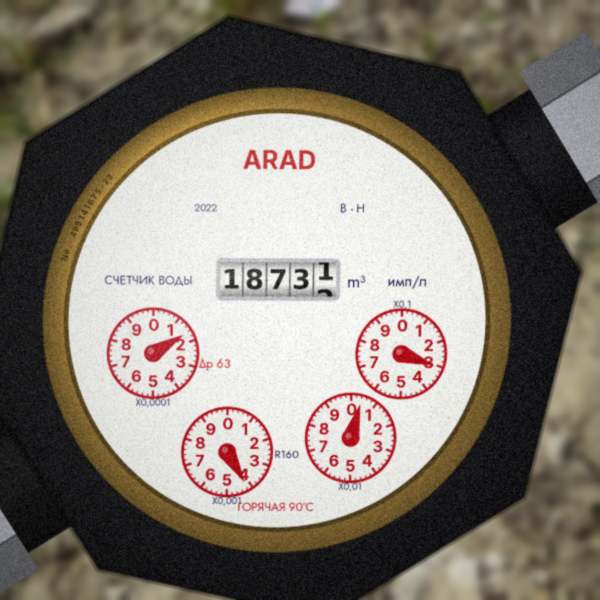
18731.3041m³
